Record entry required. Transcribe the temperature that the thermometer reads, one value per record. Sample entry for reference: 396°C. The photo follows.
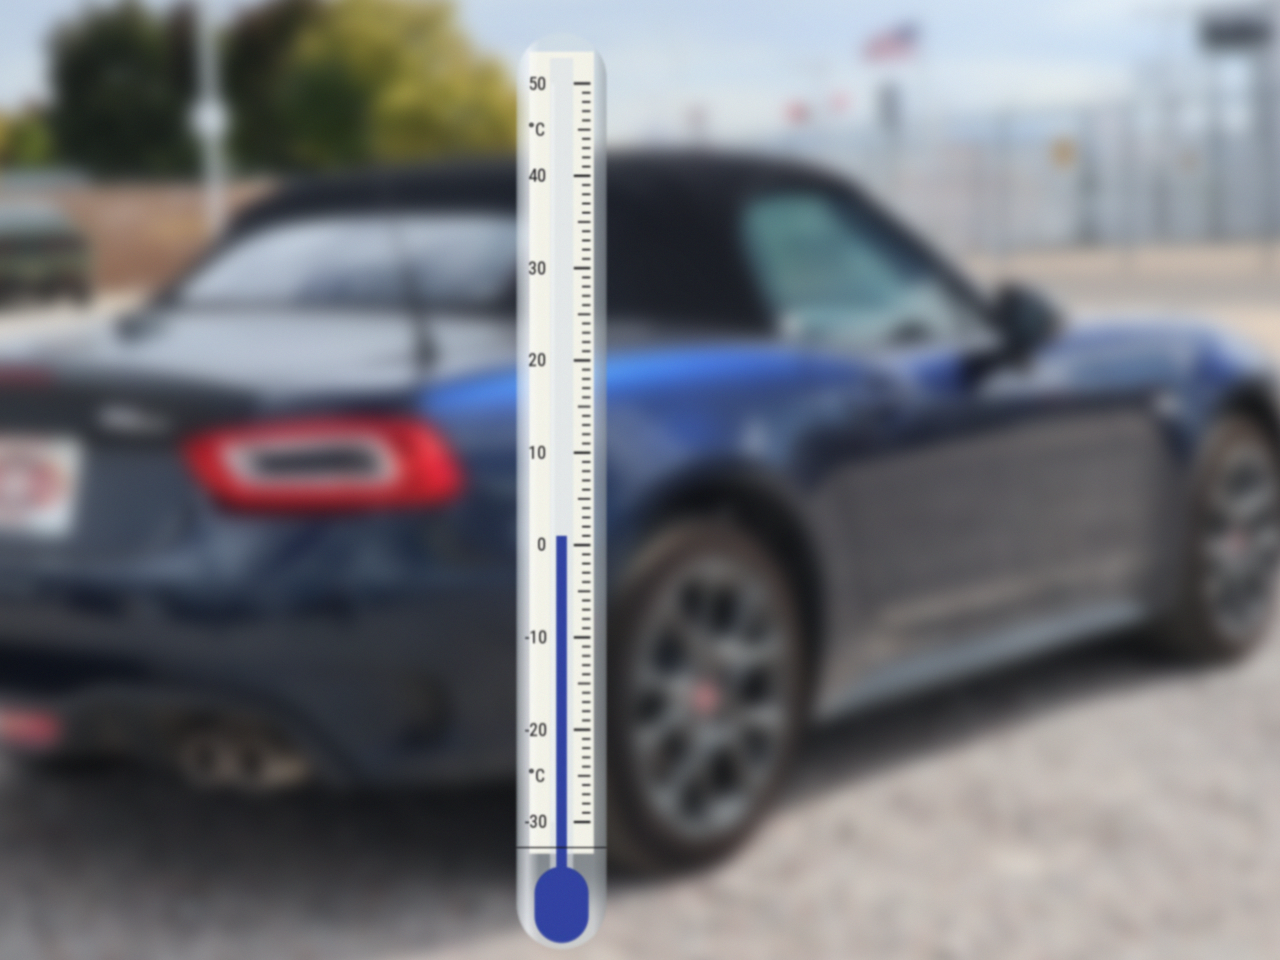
1°C
